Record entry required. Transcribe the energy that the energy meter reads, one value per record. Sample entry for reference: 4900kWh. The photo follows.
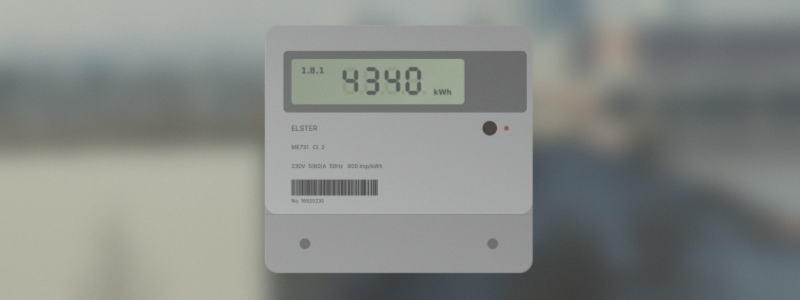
4340kWh
